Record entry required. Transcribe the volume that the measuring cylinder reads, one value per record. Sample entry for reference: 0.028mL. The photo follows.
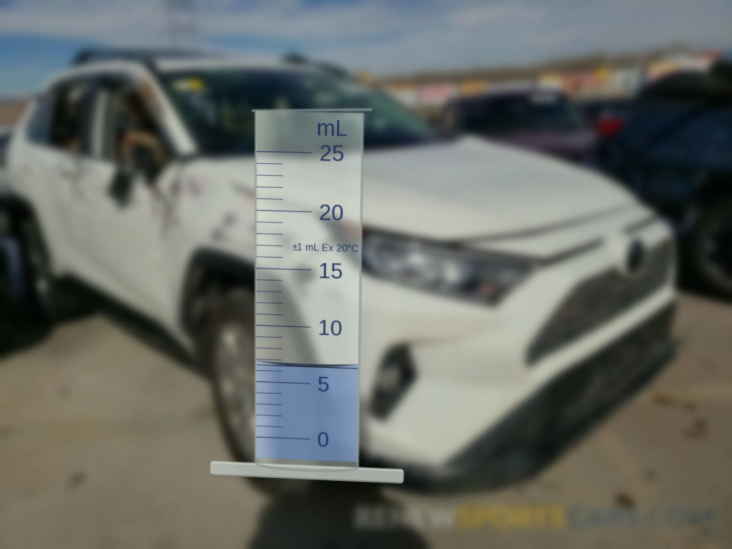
6.5mL
